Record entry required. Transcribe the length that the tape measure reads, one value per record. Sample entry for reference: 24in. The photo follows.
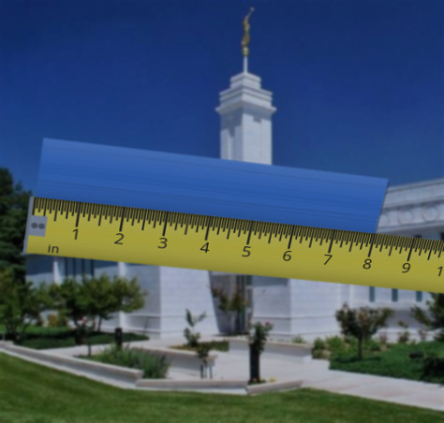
8in
